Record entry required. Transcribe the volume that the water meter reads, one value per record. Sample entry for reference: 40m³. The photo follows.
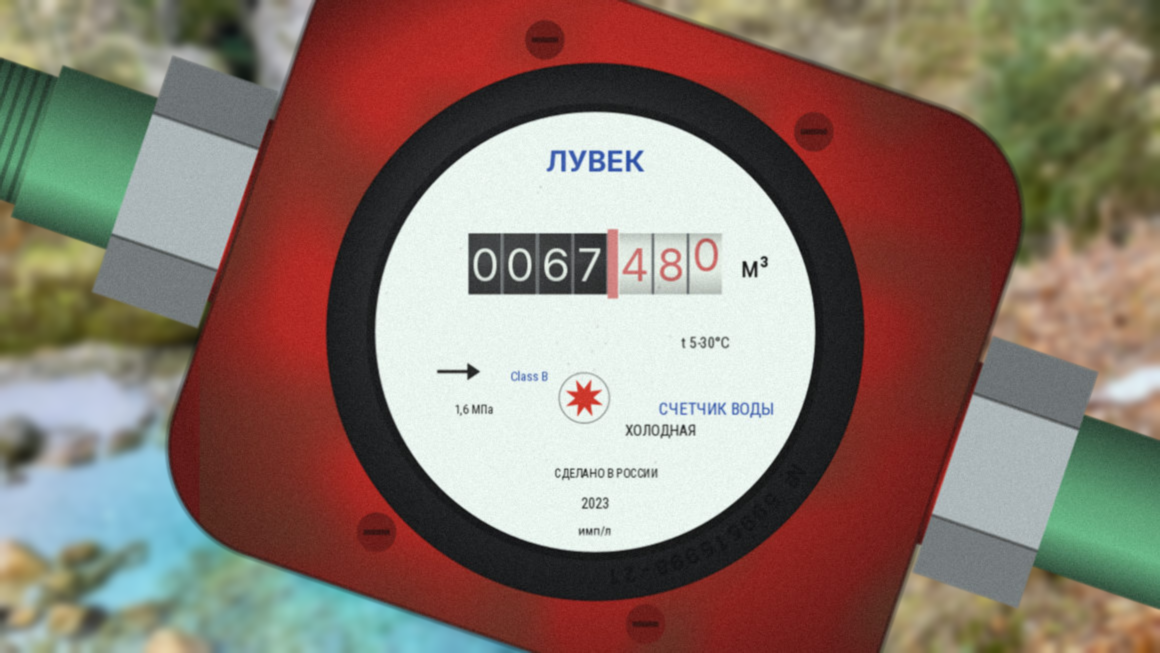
67.480m³
